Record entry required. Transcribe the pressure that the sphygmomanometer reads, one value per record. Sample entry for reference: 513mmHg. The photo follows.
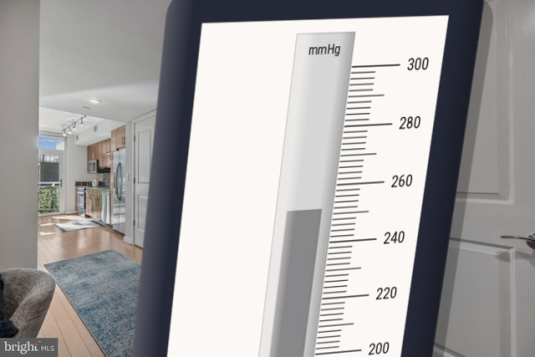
252mmHg
